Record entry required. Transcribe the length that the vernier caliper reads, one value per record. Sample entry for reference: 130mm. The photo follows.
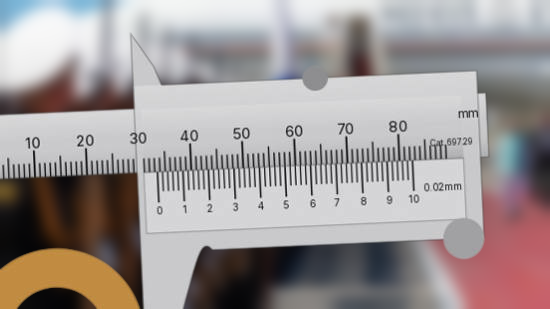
33.5mm
